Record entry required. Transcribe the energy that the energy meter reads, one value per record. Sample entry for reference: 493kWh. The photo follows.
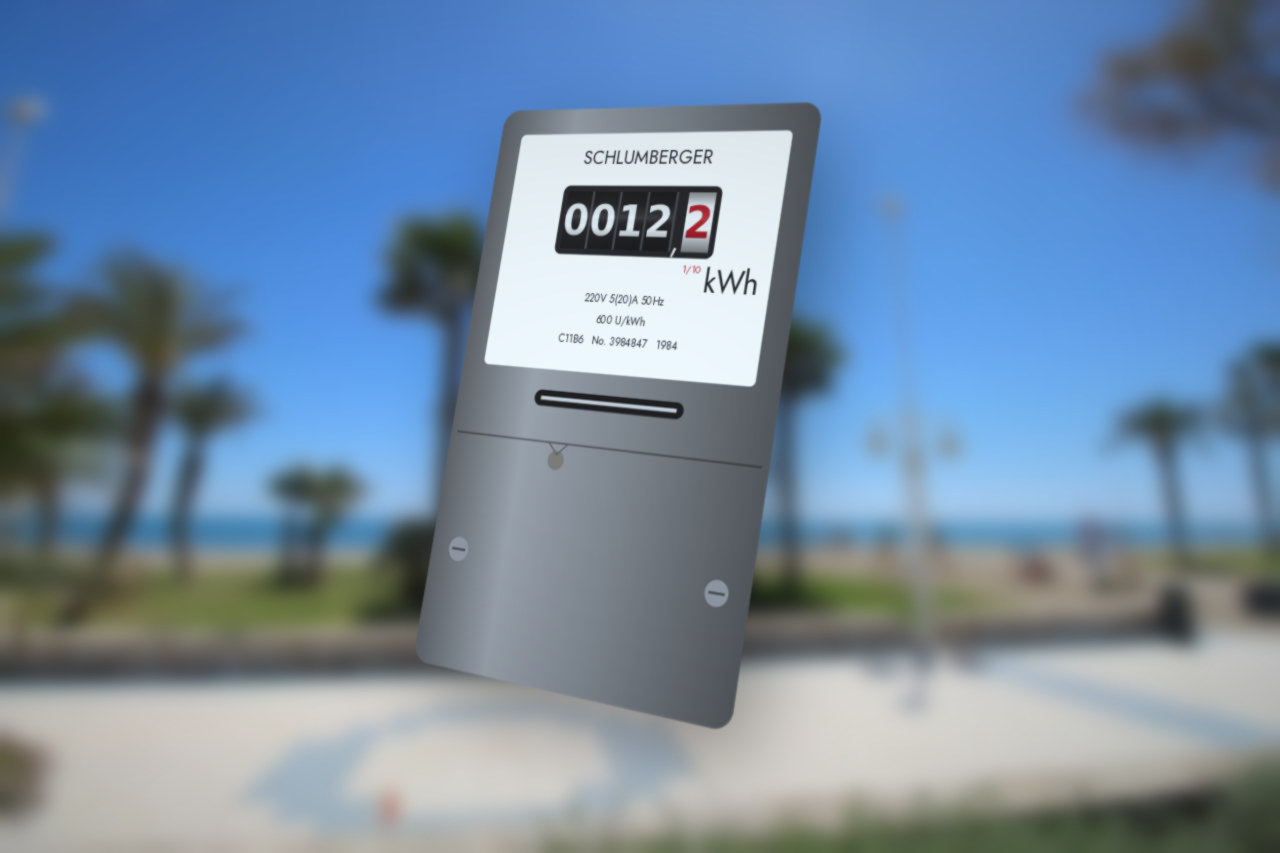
12.2kWh
